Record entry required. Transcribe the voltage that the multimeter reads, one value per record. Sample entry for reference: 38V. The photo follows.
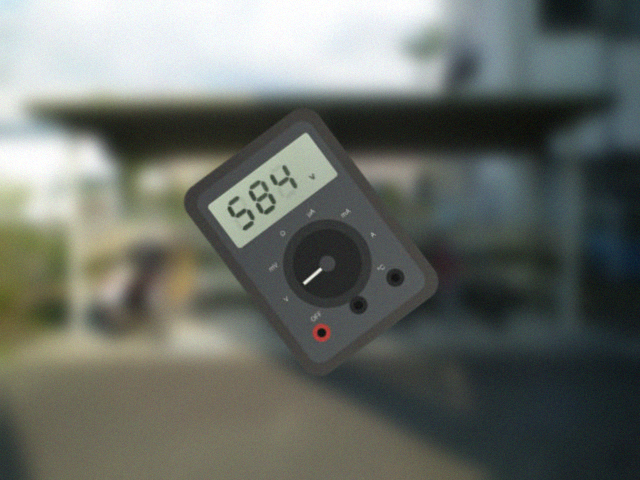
584V
